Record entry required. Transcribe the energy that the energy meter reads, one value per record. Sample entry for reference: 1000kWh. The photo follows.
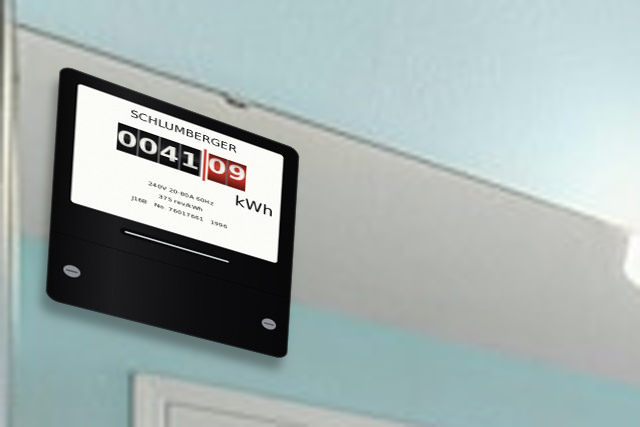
41.09kWh
